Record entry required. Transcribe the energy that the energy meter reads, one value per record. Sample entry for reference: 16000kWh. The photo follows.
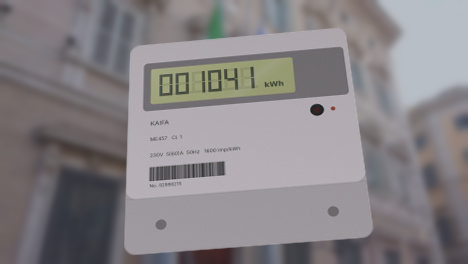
1041kWh
